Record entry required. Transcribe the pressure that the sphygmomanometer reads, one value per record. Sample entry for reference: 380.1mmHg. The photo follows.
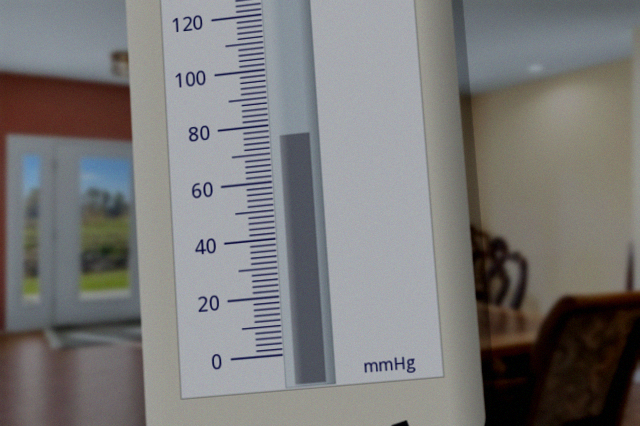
76mmHg
